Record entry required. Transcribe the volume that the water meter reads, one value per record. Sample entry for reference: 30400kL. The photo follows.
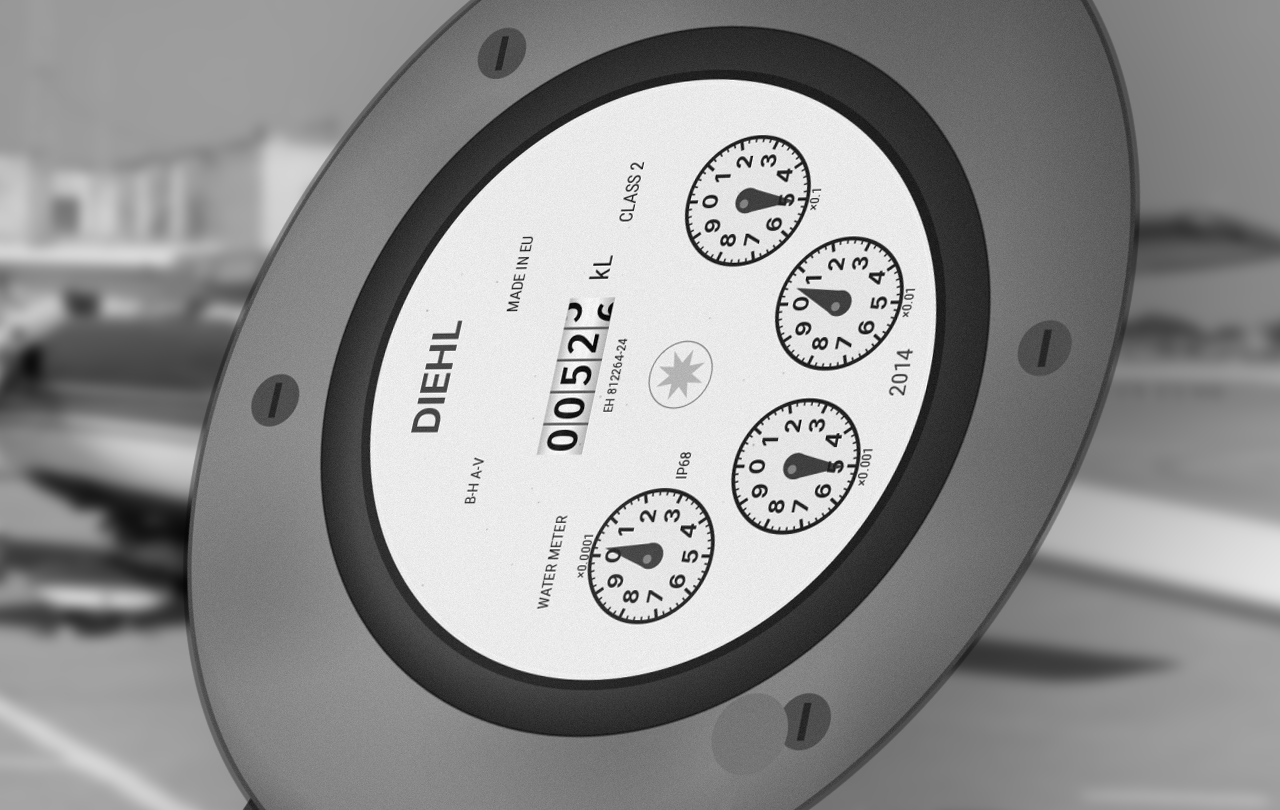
525.5050kL
